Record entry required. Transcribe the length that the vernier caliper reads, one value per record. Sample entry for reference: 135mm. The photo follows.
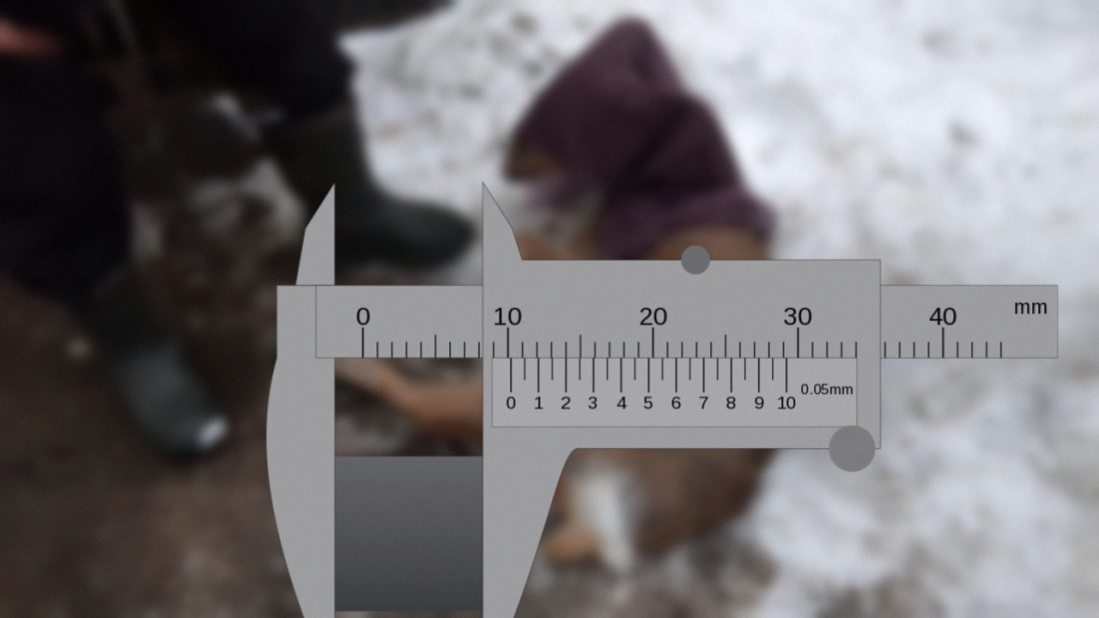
10.2mm
